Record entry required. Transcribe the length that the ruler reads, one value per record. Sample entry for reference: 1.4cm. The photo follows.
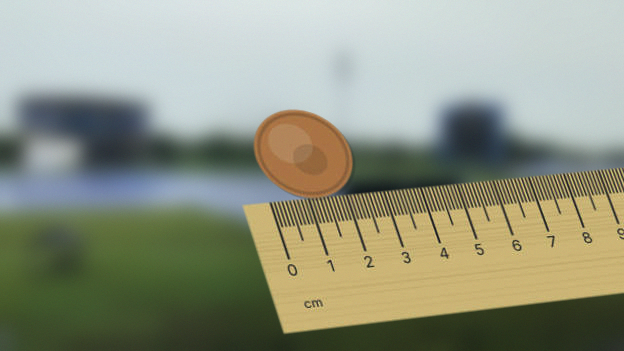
2.5cm
